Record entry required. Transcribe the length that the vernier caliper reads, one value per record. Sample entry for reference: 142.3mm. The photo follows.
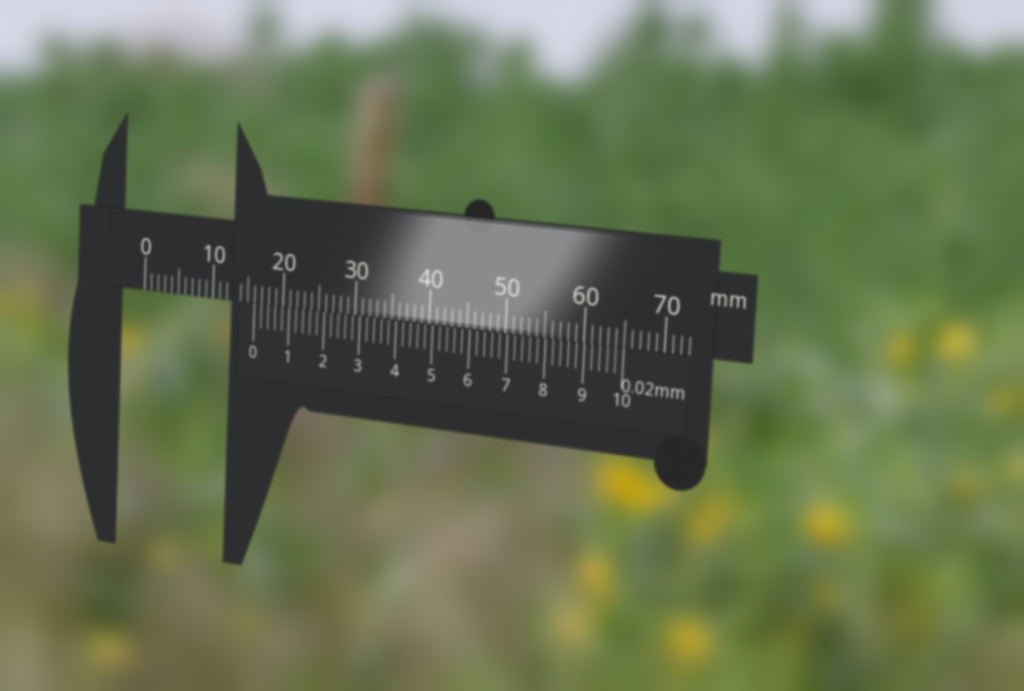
16.0mm
